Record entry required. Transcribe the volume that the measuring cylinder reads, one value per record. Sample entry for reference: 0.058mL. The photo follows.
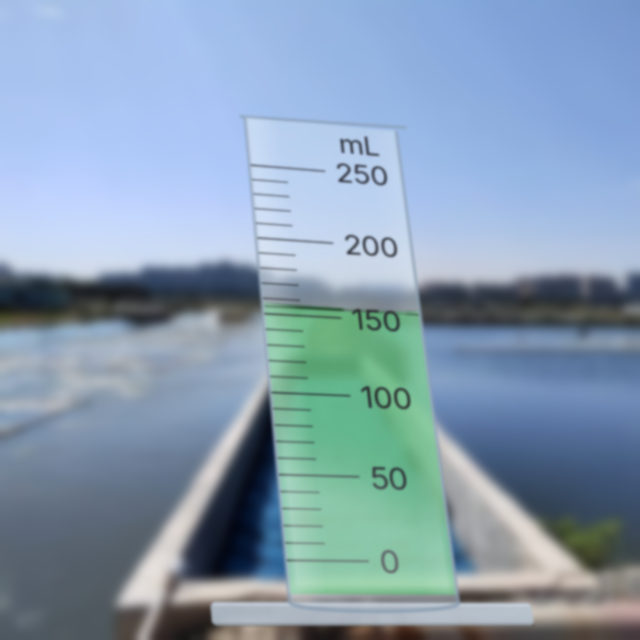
155mL
